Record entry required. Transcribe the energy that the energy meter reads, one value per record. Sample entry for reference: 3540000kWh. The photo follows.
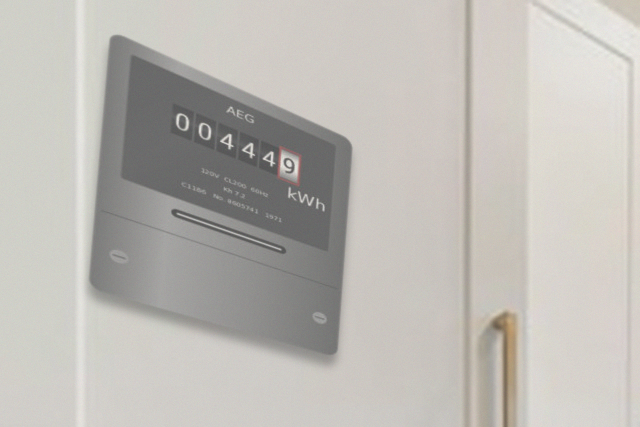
444.9kWh
